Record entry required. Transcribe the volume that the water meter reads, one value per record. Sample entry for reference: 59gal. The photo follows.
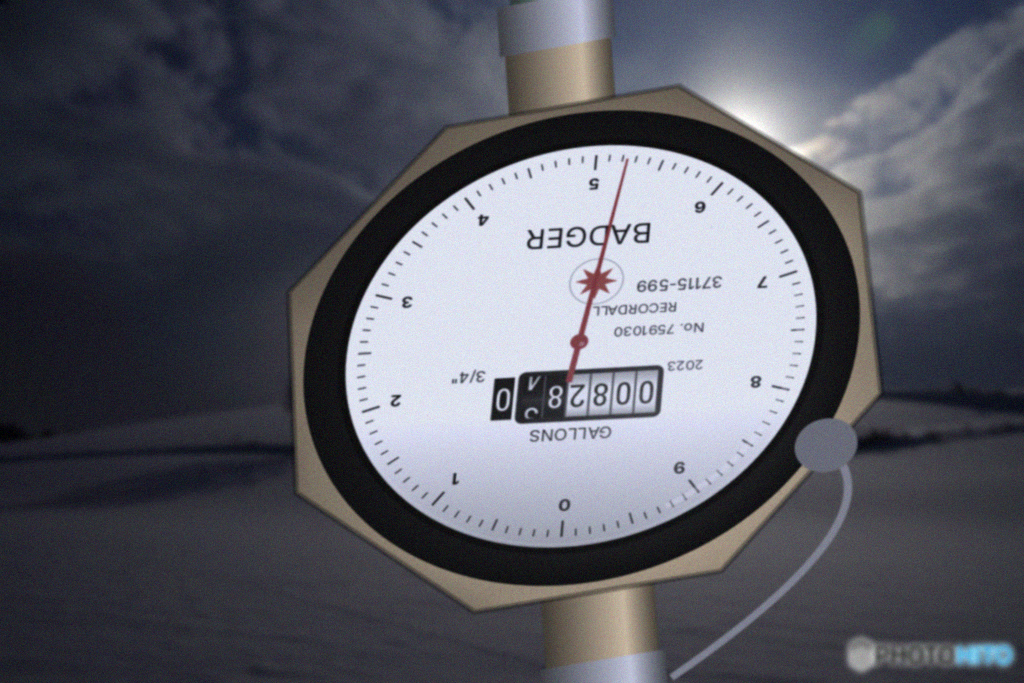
82835.2gal
